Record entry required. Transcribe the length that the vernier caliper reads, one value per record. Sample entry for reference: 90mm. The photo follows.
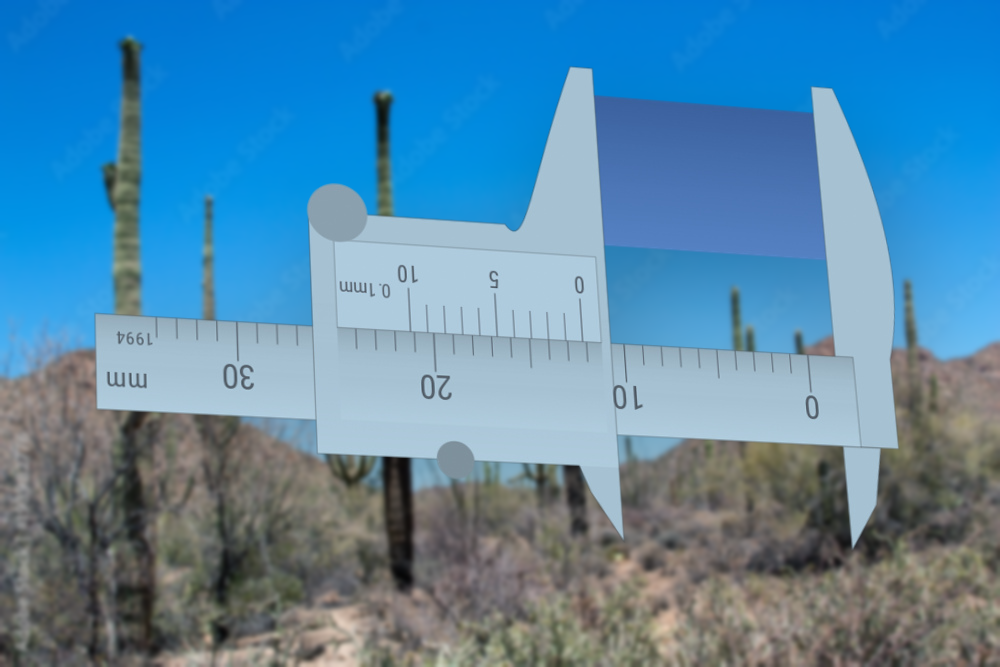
12.2mm
